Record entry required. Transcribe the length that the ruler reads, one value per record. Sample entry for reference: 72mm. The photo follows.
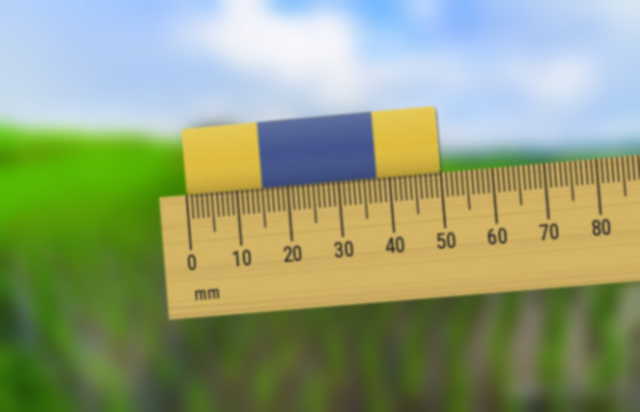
50mm
